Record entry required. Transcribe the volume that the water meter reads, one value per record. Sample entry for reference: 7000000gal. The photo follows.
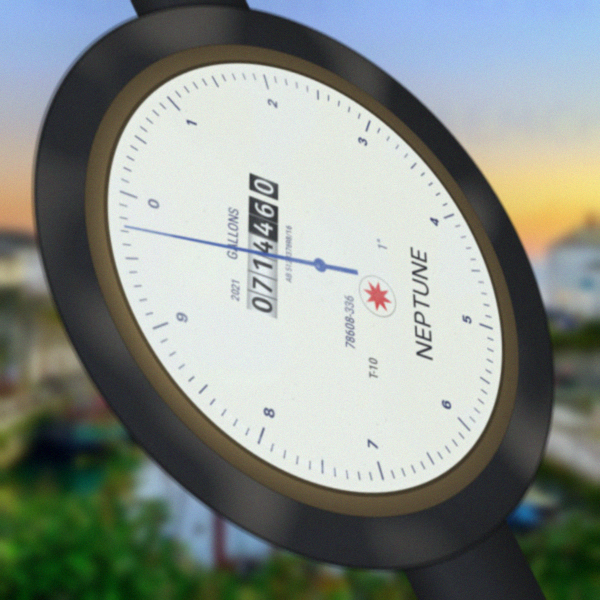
714459.7gal
